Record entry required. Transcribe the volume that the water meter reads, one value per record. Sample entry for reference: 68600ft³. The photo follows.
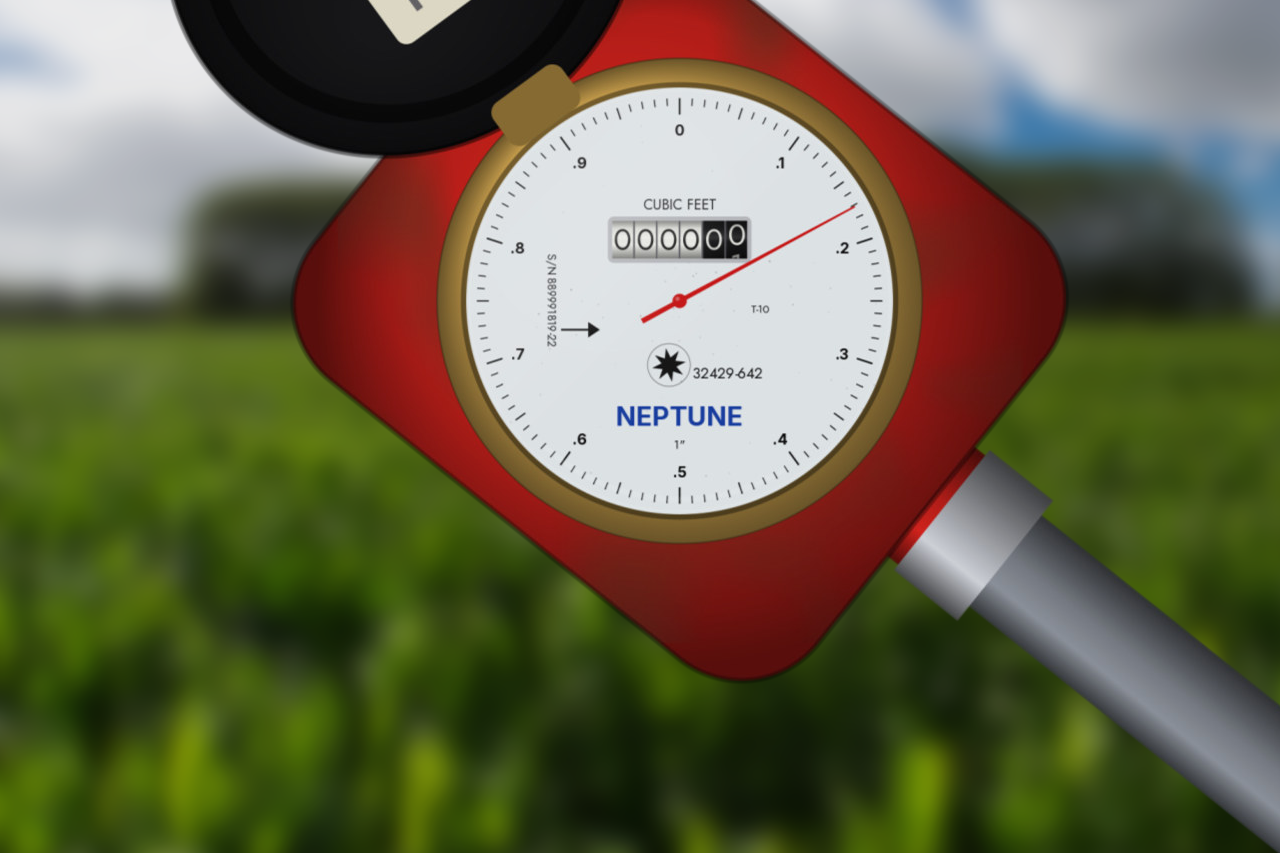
0.17ft³
